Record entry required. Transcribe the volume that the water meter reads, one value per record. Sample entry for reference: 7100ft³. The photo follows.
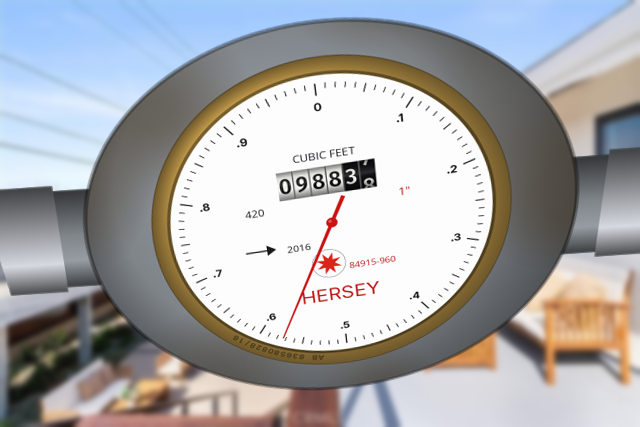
98837.57ft³
